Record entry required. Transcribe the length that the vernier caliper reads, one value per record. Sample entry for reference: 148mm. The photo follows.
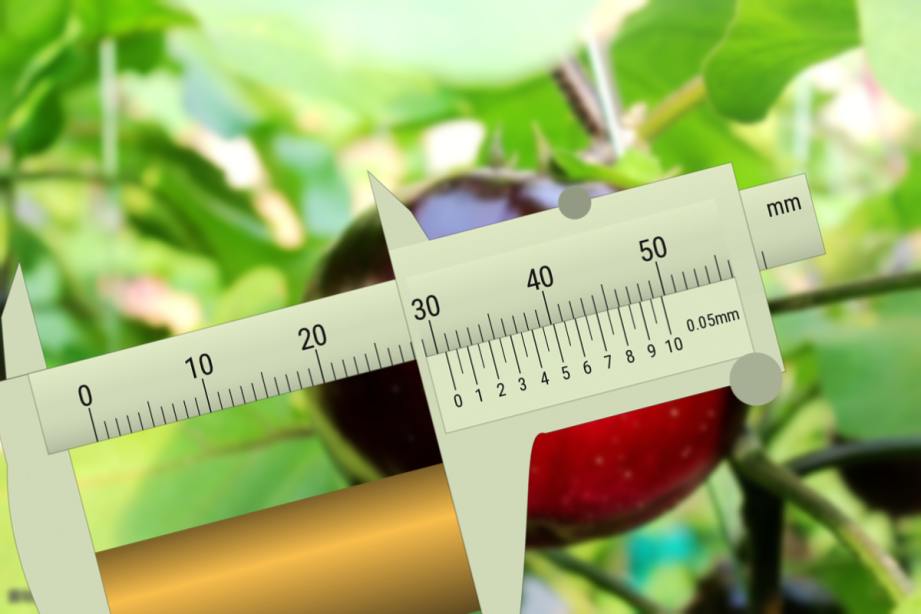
30.7mm
